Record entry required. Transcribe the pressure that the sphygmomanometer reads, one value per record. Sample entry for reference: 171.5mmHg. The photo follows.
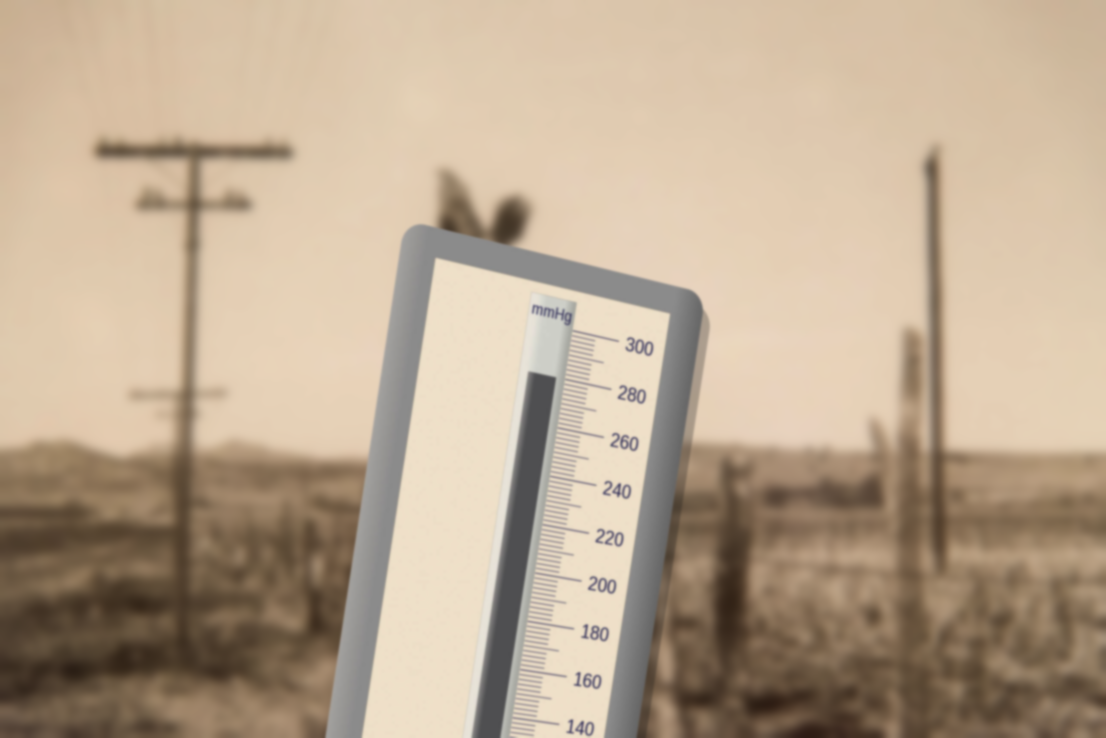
280mmHg
